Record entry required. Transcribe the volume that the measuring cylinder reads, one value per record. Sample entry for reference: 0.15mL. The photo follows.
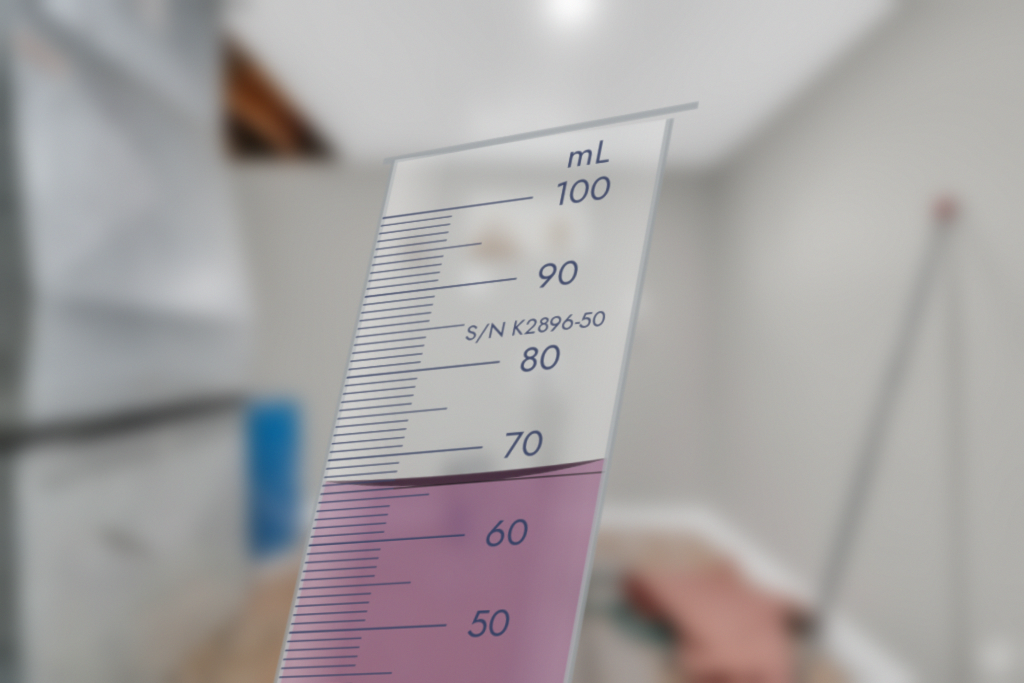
66mL
